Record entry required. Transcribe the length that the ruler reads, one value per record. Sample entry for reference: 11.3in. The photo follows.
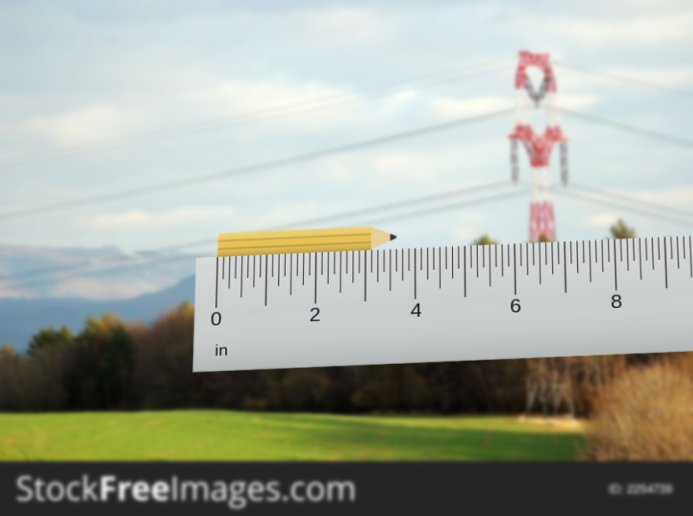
3.625in
